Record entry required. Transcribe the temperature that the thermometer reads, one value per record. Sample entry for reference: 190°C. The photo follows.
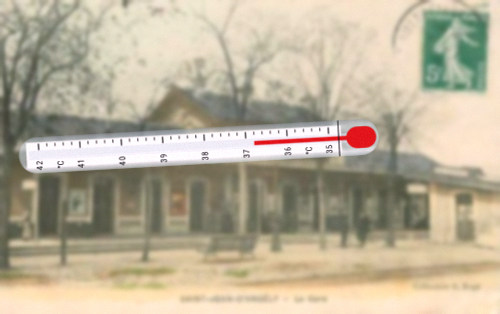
36.8°C
